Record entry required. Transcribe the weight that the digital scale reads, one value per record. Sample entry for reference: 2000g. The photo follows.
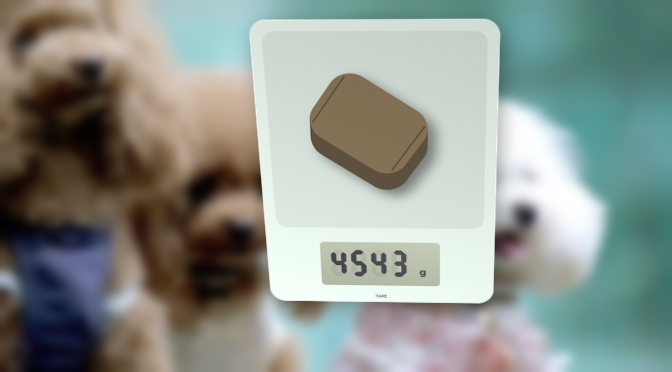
4543g
